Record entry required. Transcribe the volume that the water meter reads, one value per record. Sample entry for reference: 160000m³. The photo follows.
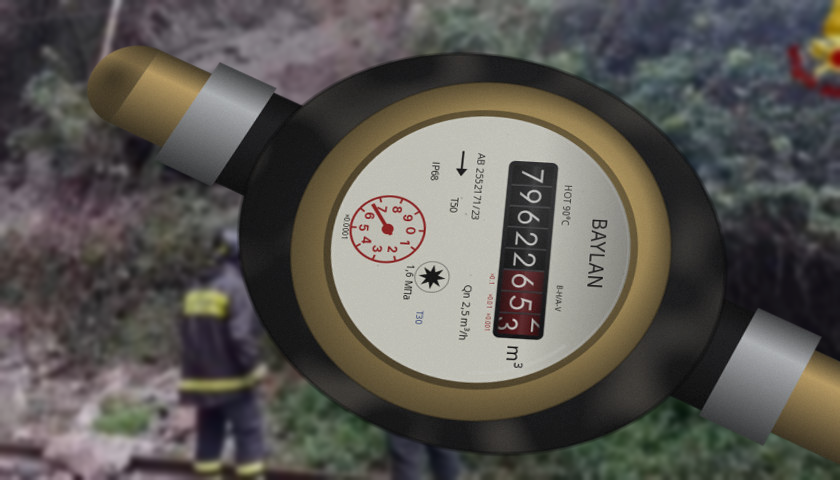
79622.6526m³
